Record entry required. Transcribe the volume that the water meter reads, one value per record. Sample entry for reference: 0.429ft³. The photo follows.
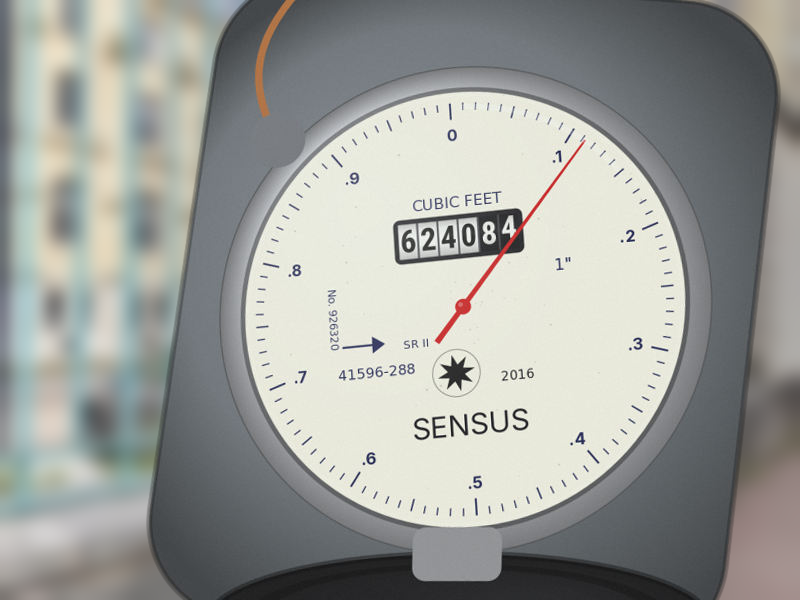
624084.11ft³
